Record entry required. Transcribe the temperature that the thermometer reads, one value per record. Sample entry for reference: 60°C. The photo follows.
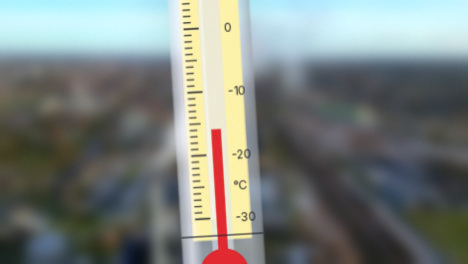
-16°C
